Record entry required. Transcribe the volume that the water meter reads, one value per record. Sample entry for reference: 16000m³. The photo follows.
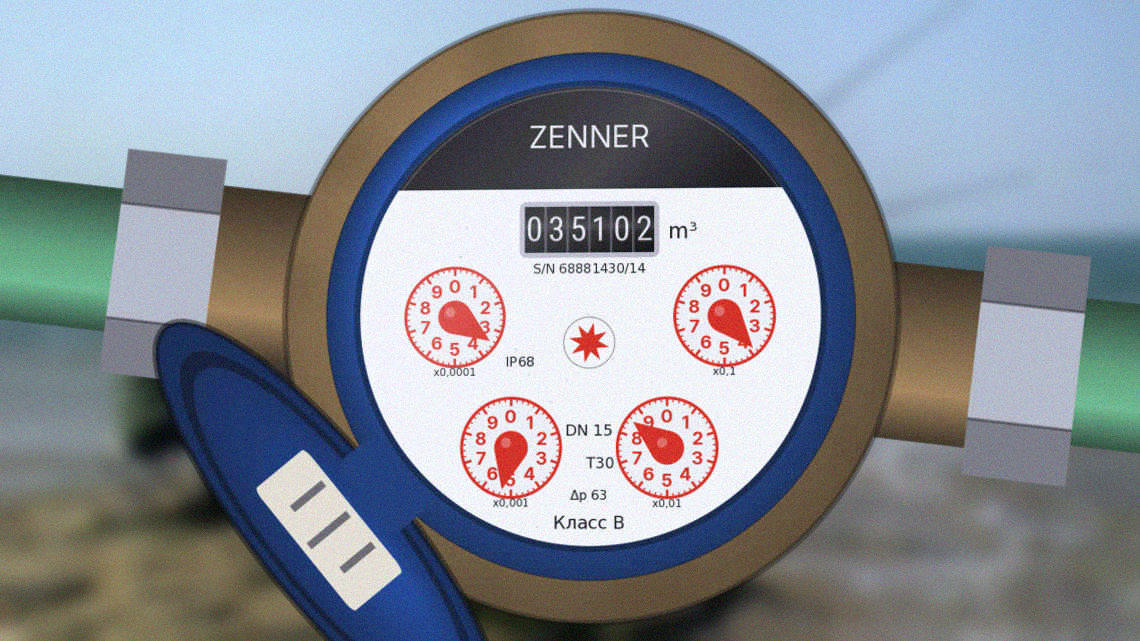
35102.3853m³
